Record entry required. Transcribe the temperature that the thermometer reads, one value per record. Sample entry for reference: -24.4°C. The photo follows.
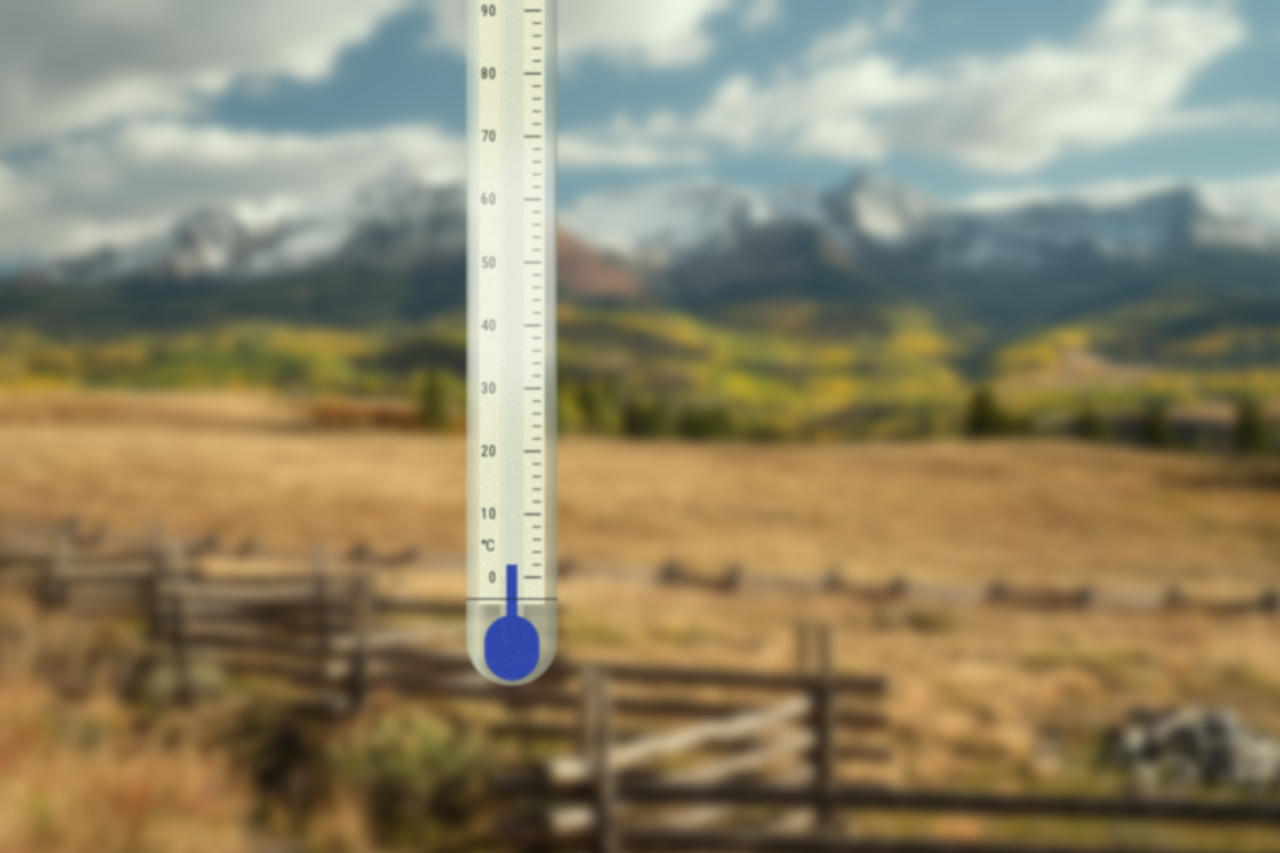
2°C
